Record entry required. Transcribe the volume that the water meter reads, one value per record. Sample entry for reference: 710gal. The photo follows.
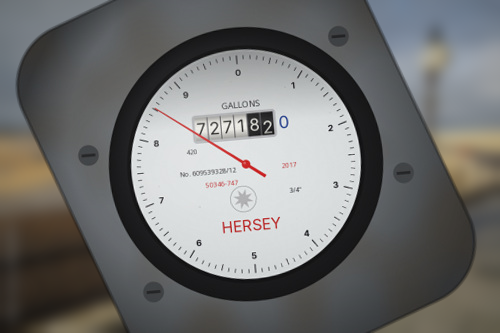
7271818.5gal
